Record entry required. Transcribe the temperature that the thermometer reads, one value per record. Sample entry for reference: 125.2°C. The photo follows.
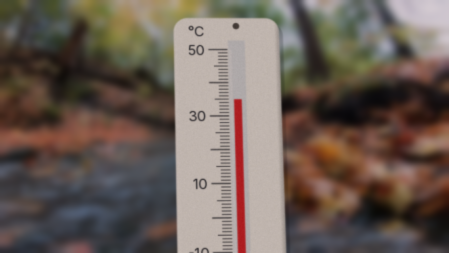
35°C
